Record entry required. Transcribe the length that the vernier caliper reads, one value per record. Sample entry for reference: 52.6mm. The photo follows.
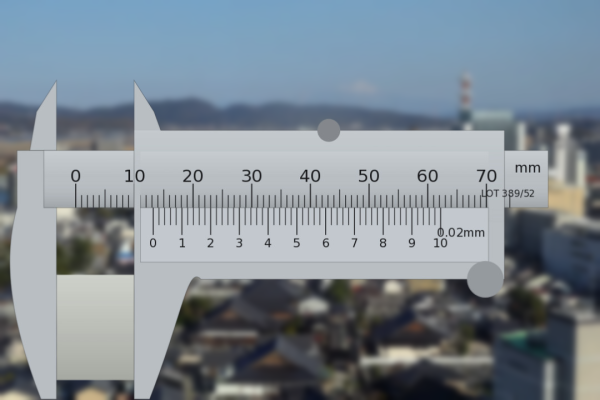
13.2mm
